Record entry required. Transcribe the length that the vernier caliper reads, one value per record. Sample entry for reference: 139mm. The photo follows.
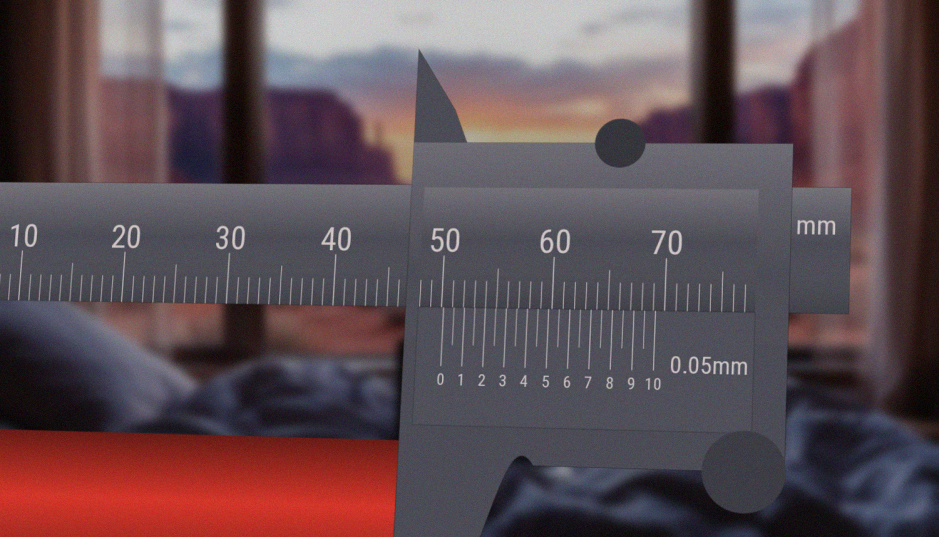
50.2mm
